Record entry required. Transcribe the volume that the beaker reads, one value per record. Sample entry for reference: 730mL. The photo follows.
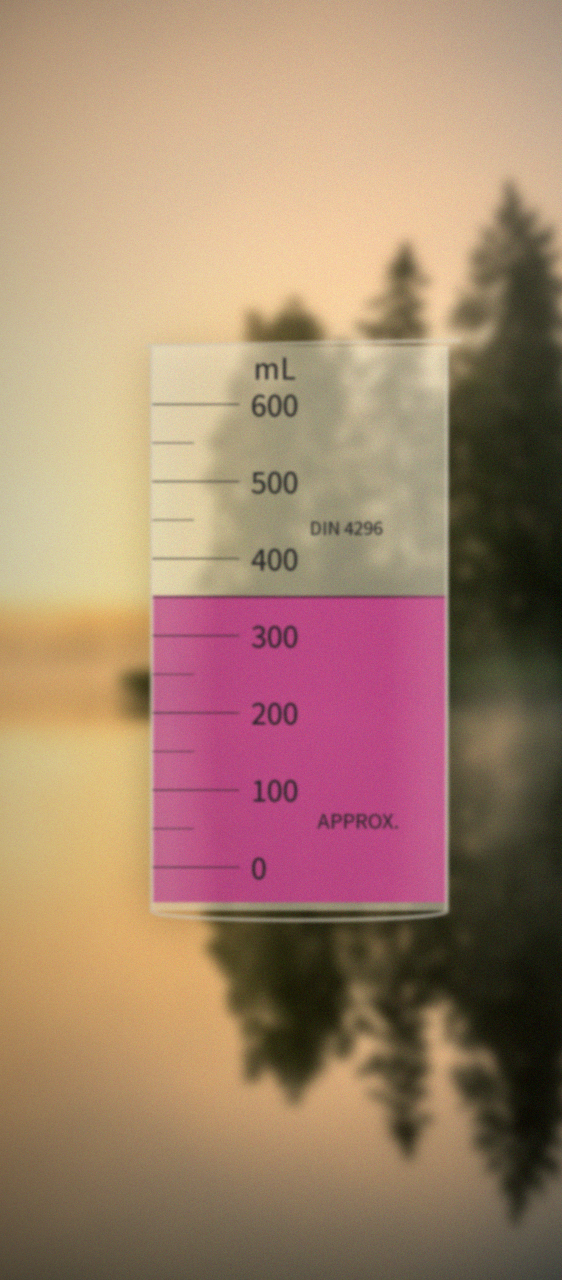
350mL
